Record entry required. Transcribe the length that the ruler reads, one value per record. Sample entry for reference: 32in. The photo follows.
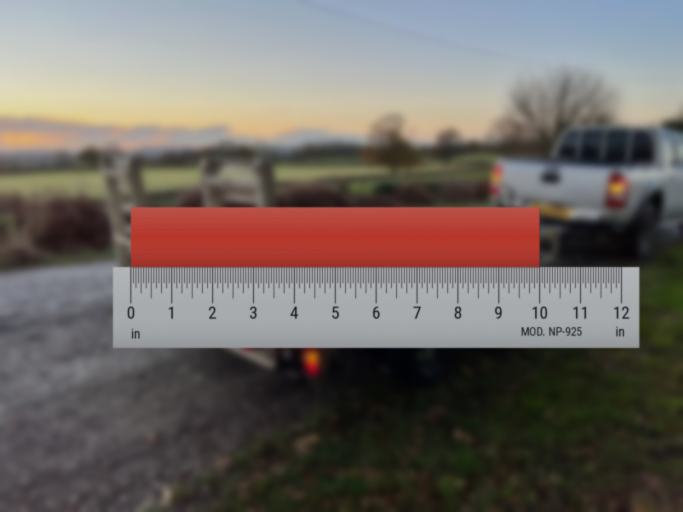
10in
